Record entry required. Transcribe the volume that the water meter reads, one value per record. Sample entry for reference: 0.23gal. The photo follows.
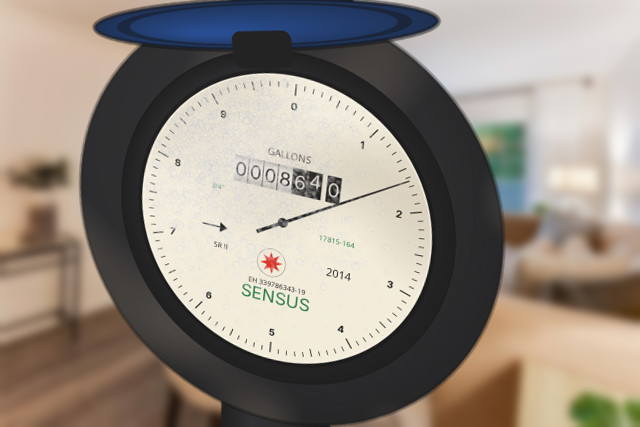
8641.6gal
